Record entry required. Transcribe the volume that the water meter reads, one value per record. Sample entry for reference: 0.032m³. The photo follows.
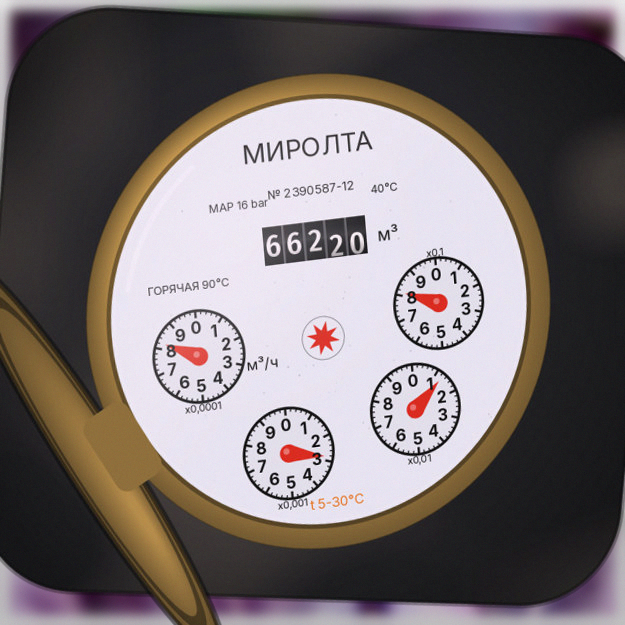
66219.8128m³
